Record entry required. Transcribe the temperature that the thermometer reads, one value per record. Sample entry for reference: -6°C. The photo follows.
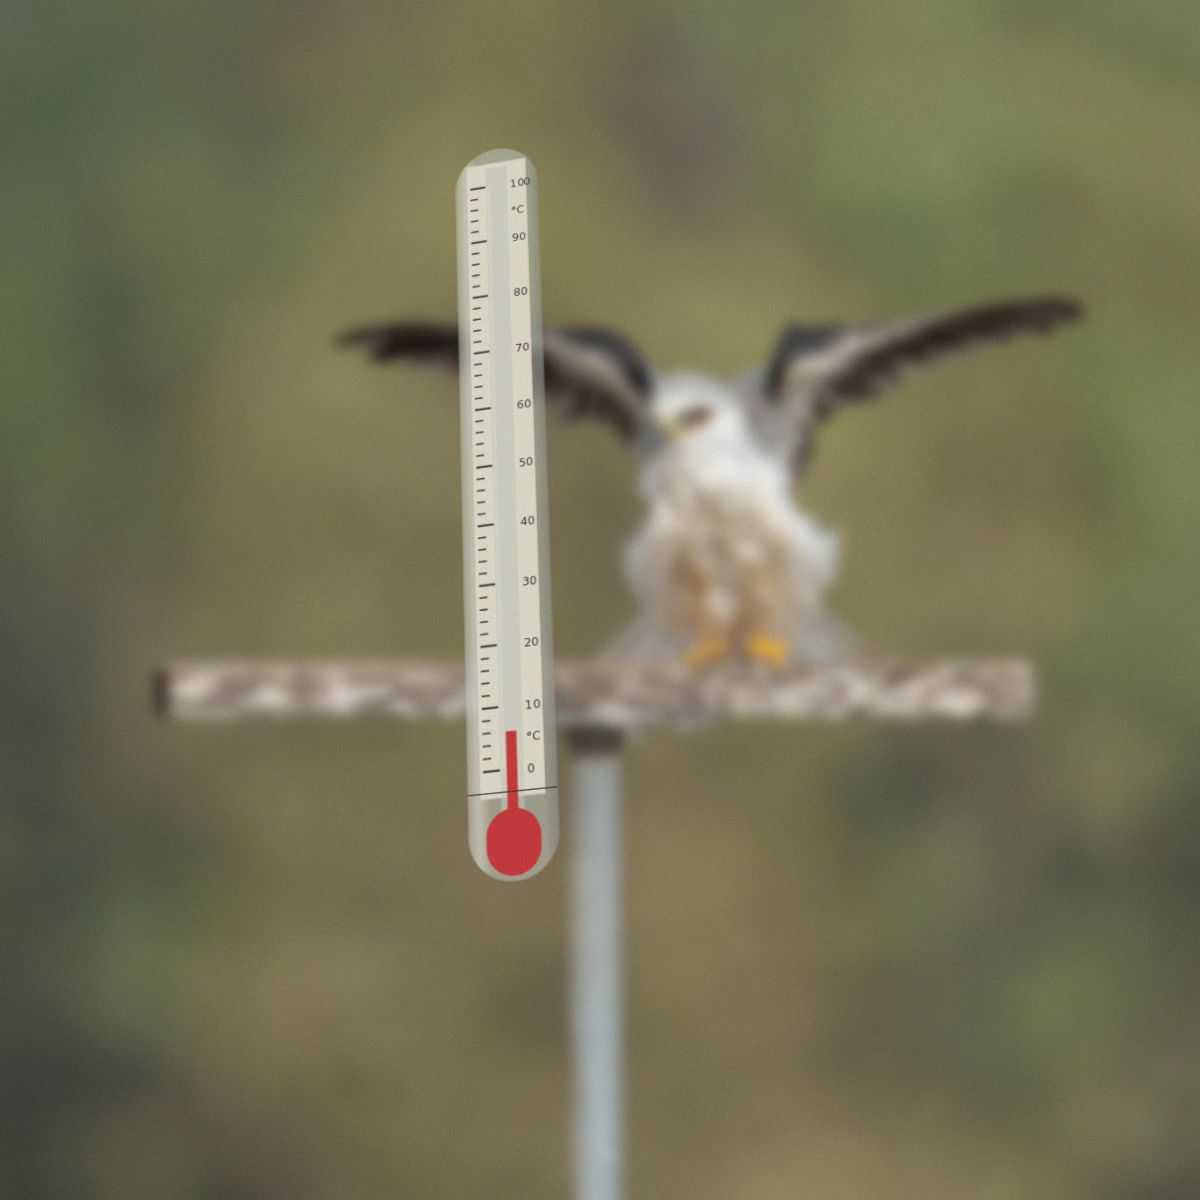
6°C
